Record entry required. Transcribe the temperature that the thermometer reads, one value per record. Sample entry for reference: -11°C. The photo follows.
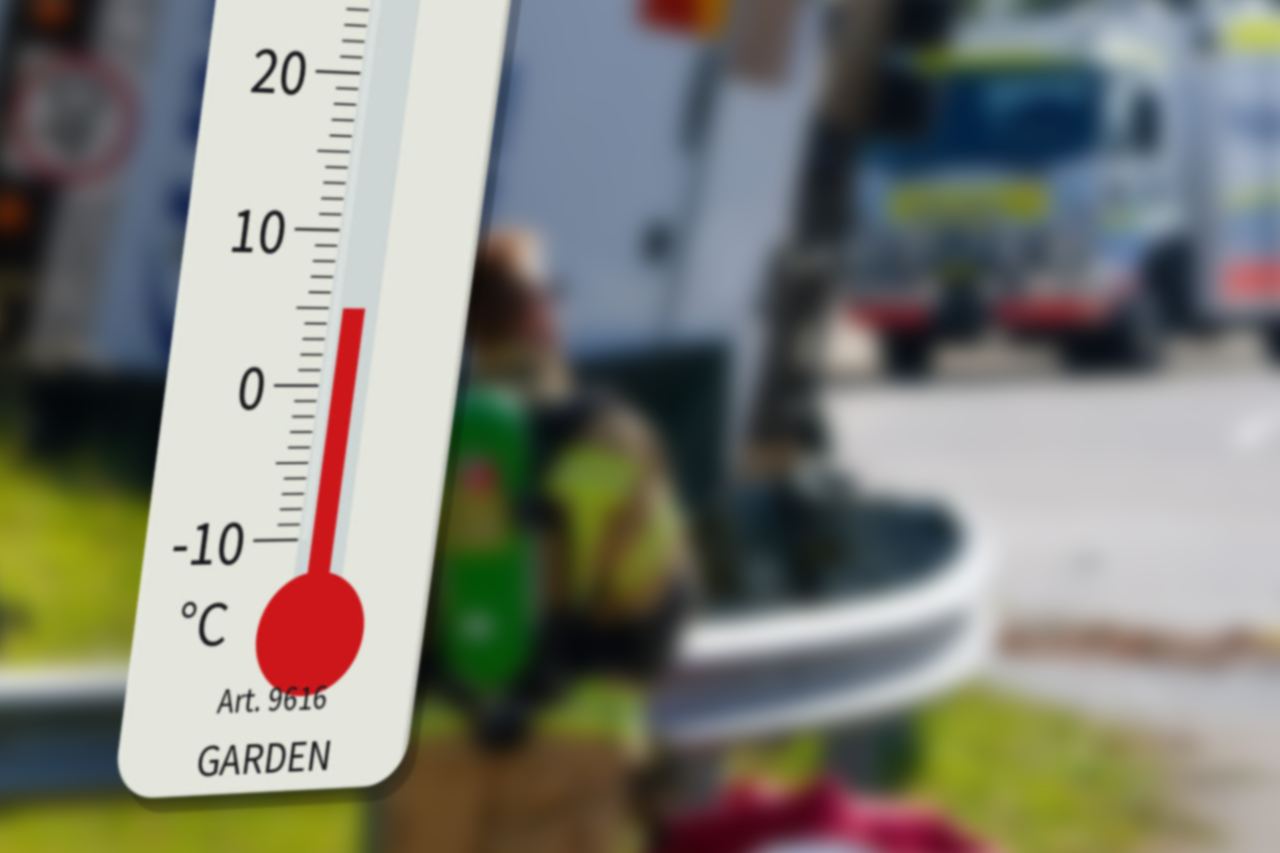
5°C
